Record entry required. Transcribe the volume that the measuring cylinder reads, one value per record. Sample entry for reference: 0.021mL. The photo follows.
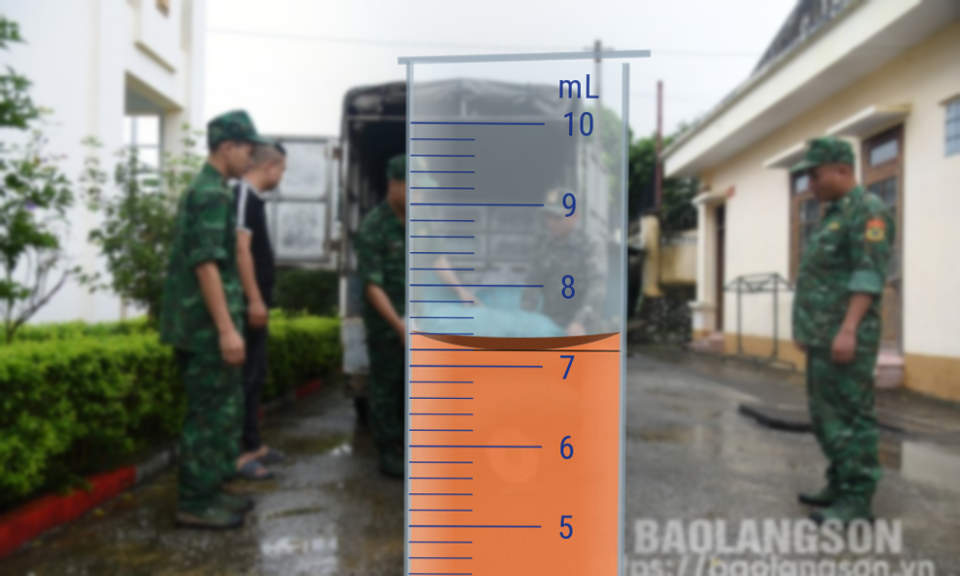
7.2mL
